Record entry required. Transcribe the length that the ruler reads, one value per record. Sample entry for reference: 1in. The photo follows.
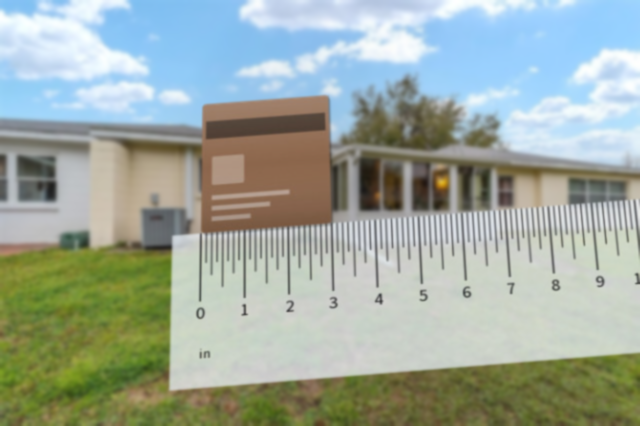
3in
